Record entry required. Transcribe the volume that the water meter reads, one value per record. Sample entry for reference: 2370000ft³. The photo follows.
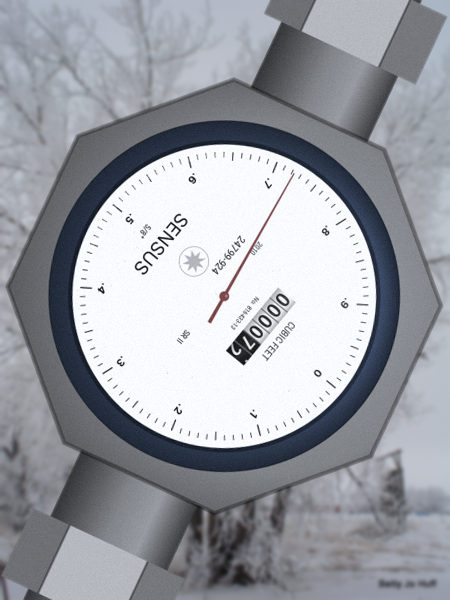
71.72ft³
